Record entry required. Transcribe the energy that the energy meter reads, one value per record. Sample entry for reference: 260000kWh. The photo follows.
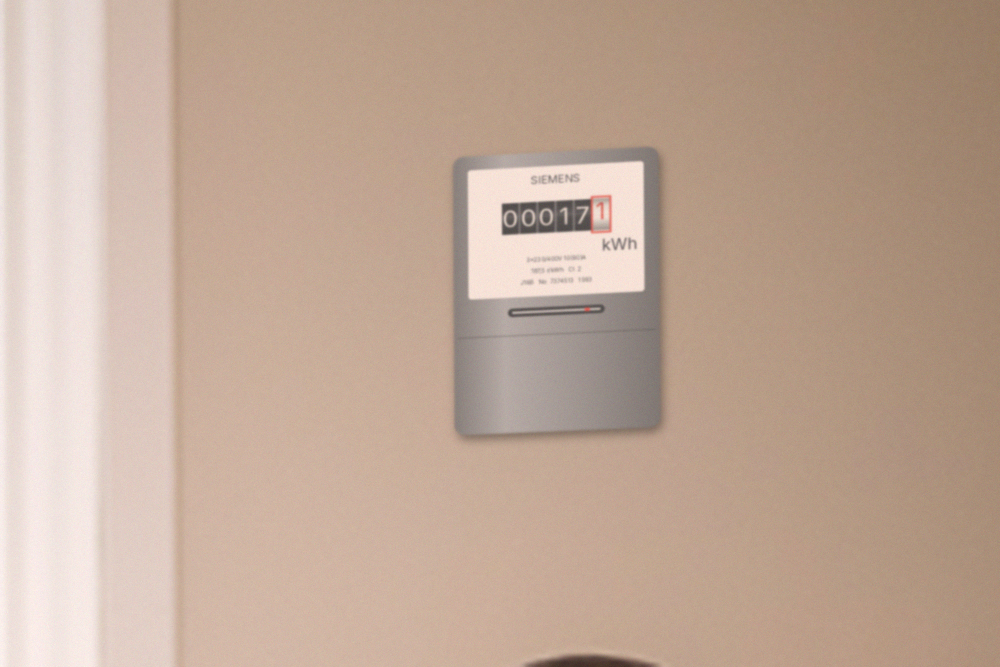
17.1kWh
